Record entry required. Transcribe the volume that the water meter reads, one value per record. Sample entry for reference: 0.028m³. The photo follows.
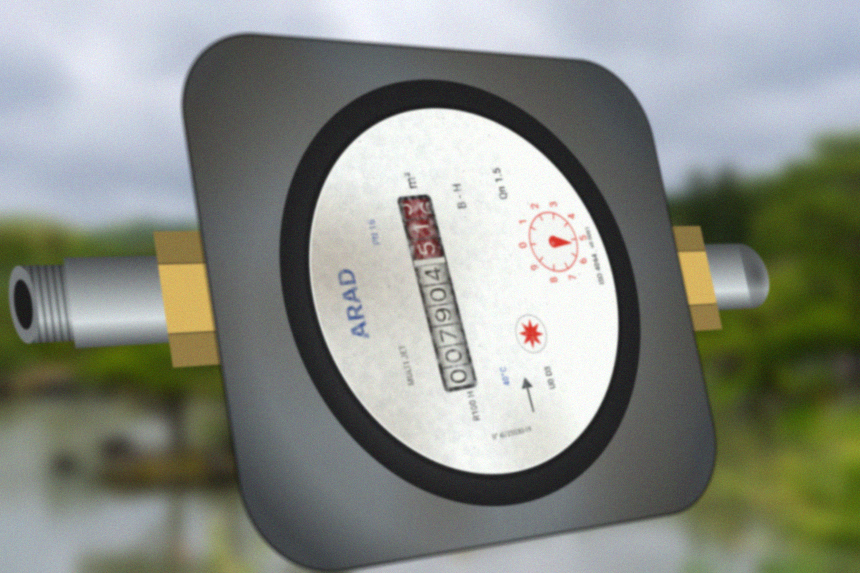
7904.5155m³
